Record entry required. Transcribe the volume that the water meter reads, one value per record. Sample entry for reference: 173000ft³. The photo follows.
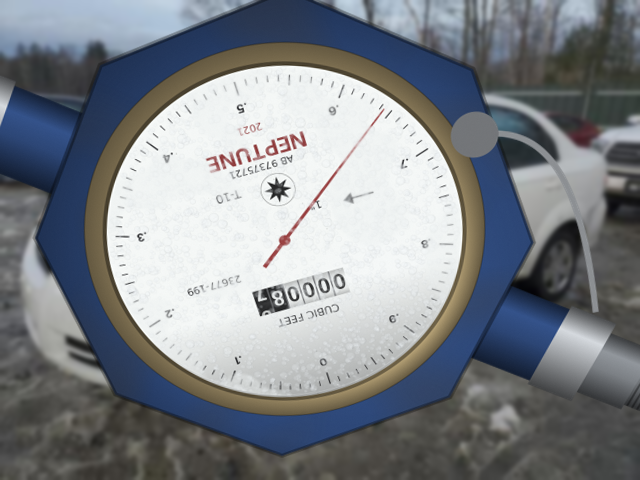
86.64ft³
